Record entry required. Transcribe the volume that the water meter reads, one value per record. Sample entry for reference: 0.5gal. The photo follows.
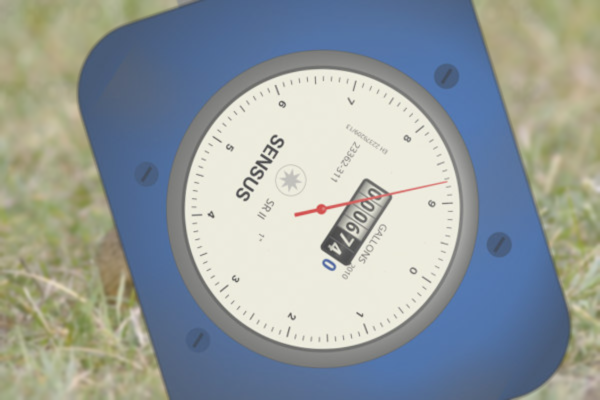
6738.7gal
